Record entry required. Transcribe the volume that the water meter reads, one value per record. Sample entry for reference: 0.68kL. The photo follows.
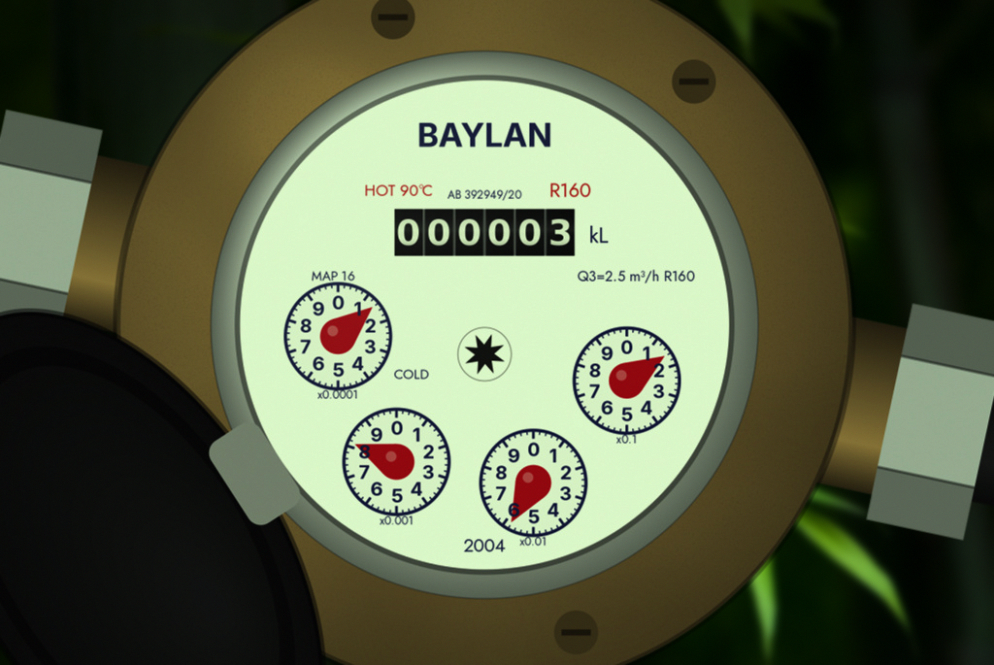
3.1581kL
